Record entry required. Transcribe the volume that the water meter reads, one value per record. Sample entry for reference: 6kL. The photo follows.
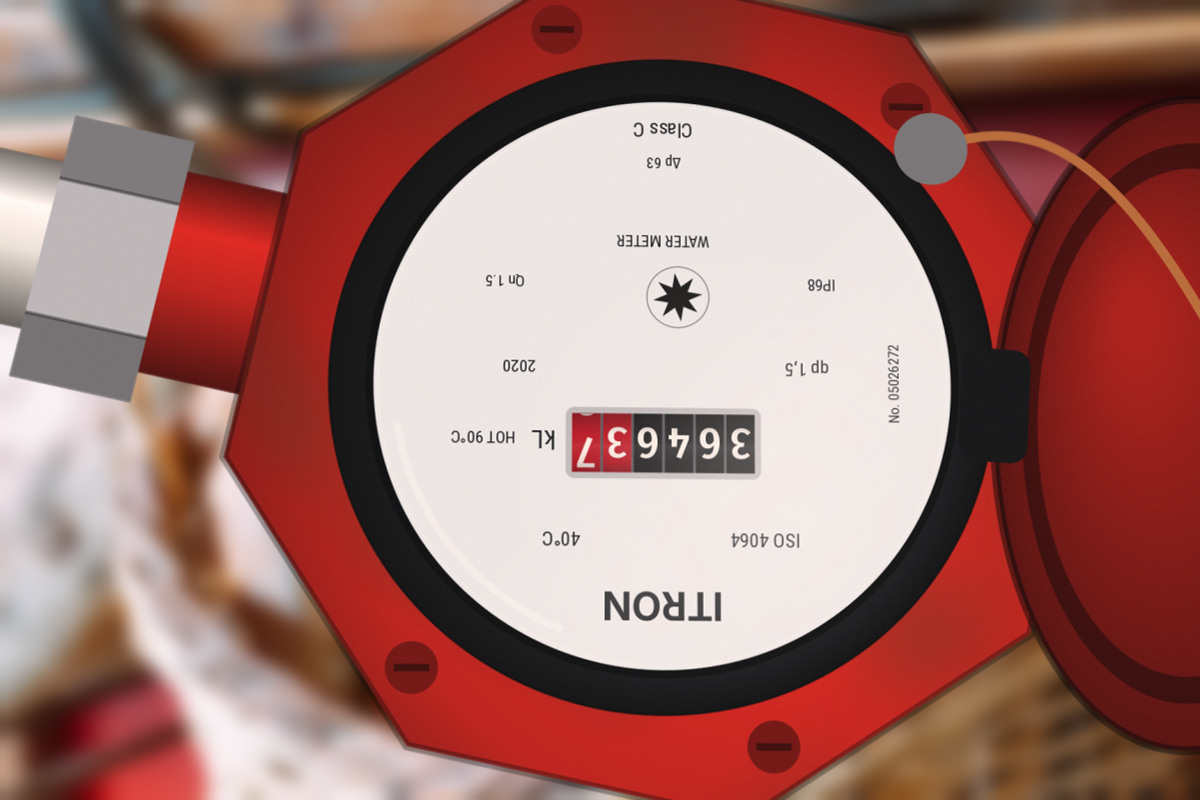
3646.37kL
